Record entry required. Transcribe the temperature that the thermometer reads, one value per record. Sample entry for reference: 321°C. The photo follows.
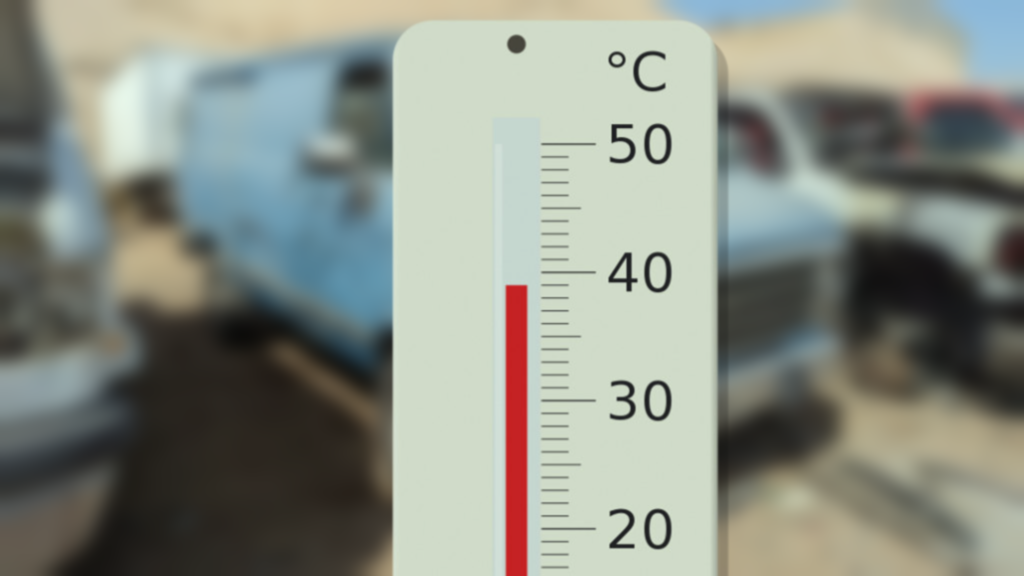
39°C
